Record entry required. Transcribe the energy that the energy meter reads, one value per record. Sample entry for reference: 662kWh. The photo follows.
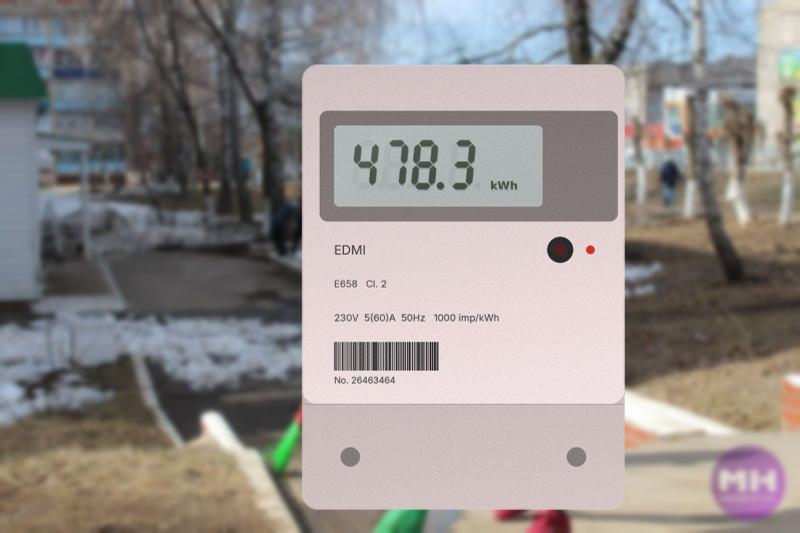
478.3kWh
